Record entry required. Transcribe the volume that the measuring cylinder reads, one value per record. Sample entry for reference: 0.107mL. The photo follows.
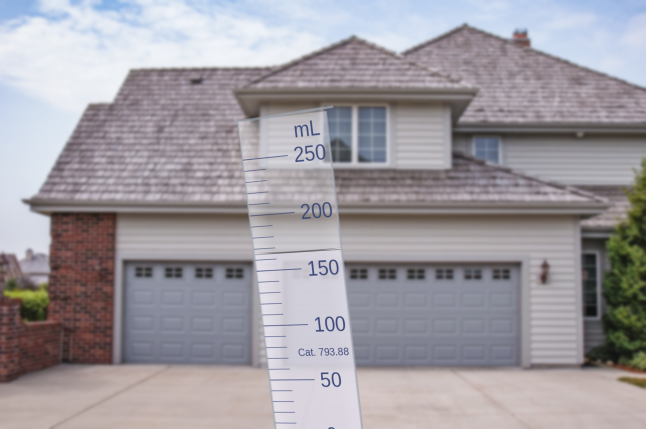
165mL
